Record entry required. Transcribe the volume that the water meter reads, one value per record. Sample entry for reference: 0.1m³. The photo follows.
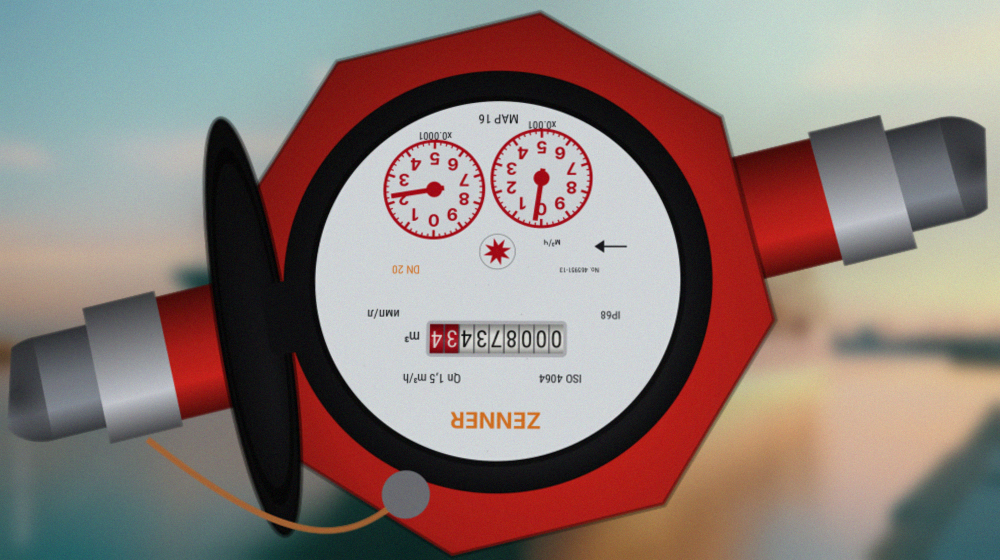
8734.3402m³
